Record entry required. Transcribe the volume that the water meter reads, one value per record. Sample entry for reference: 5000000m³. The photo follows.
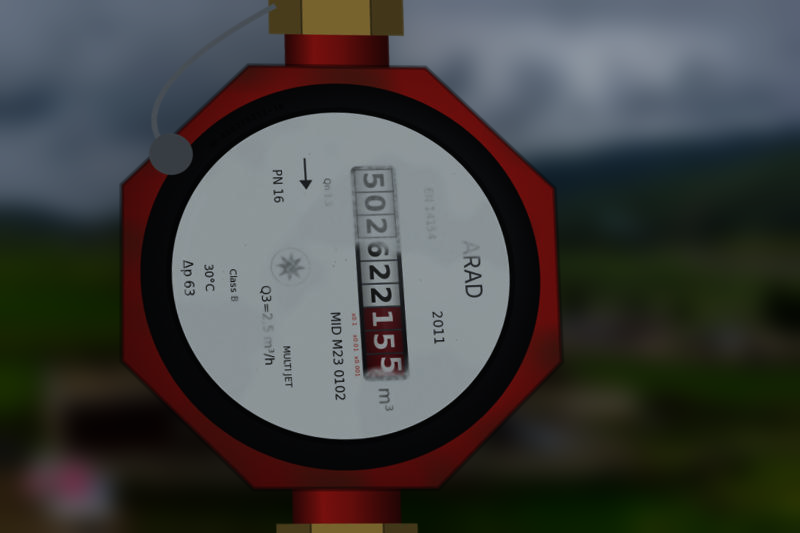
502622.155m³
